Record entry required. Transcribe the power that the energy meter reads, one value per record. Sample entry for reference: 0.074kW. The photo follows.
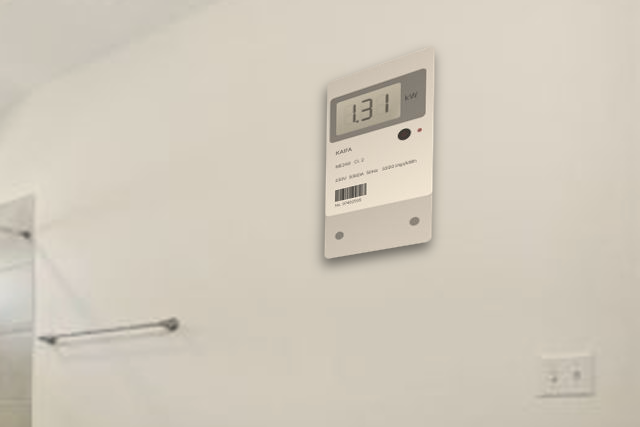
1.31kW
